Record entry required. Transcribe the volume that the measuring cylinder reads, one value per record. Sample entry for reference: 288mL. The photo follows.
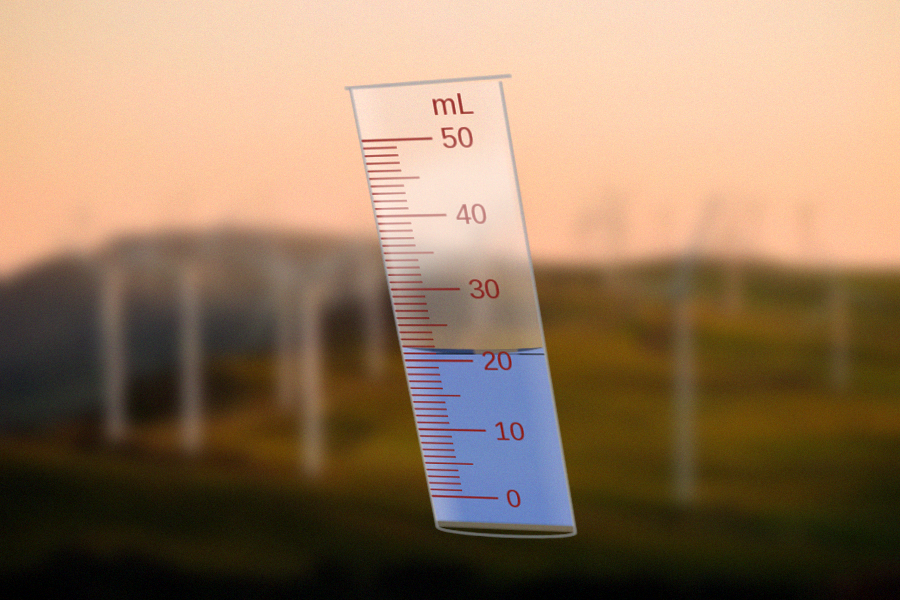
21mL
